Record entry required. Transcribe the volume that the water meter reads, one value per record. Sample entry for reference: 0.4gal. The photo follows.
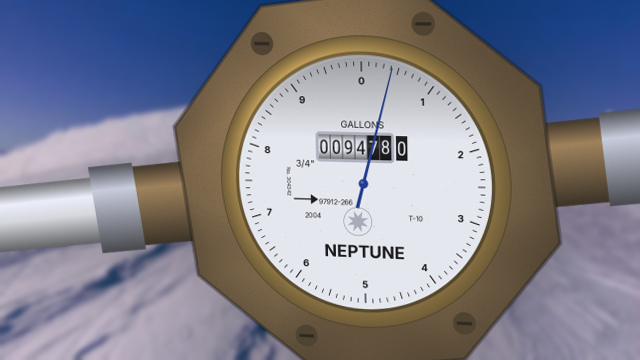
94780.4gal
